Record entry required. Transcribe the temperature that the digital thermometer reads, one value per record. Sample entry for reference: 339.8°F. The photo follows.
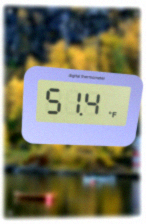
51.4°F
